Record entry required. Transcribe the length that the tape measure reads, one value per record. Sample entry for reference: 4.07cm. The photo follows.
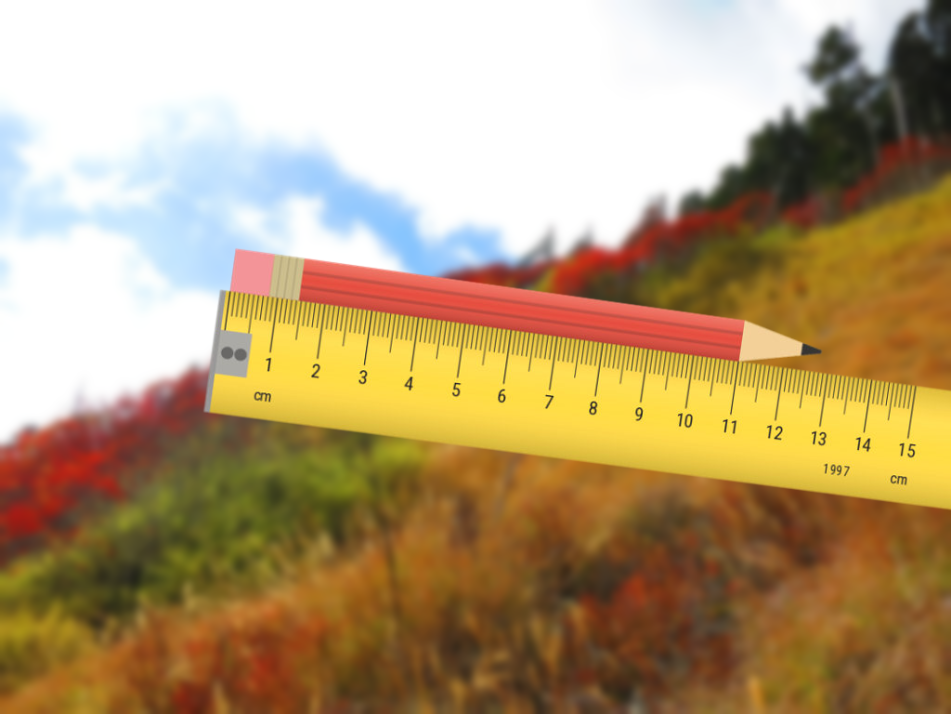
12.8cm
